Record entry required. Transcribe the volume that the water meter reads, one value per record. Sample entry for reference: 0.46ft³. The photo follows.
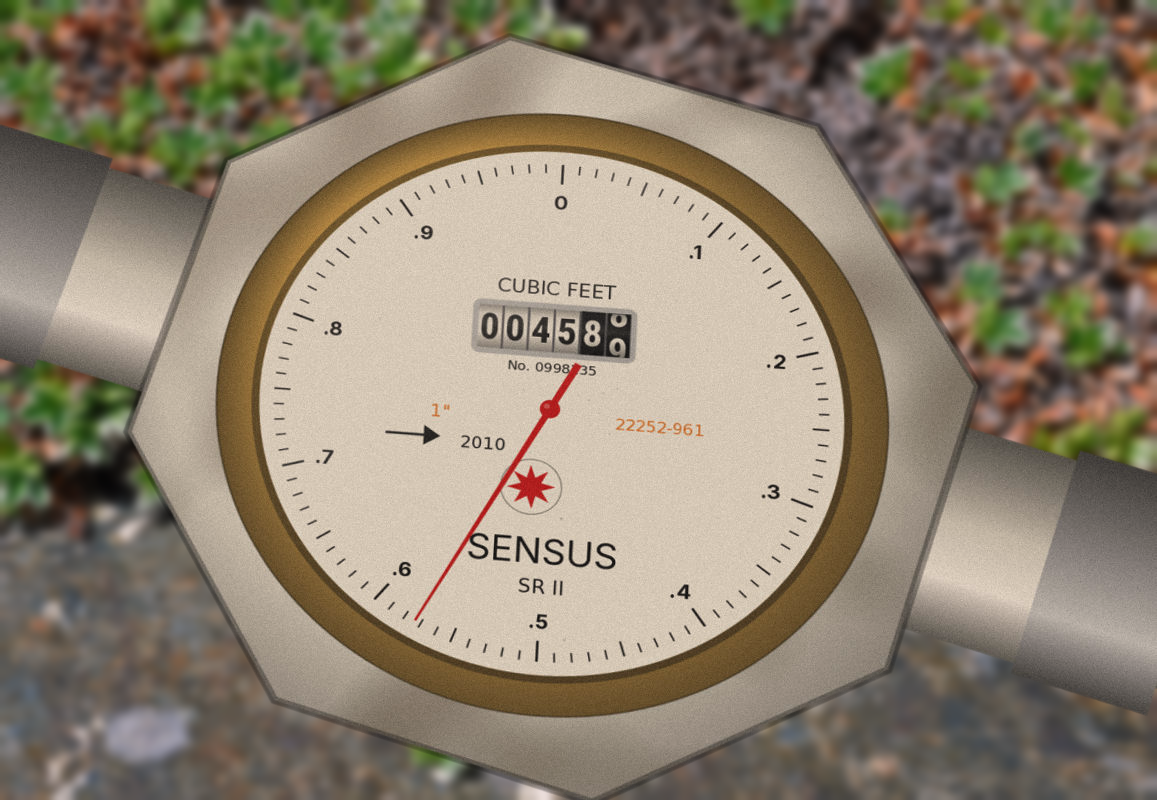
4588.57ft³
